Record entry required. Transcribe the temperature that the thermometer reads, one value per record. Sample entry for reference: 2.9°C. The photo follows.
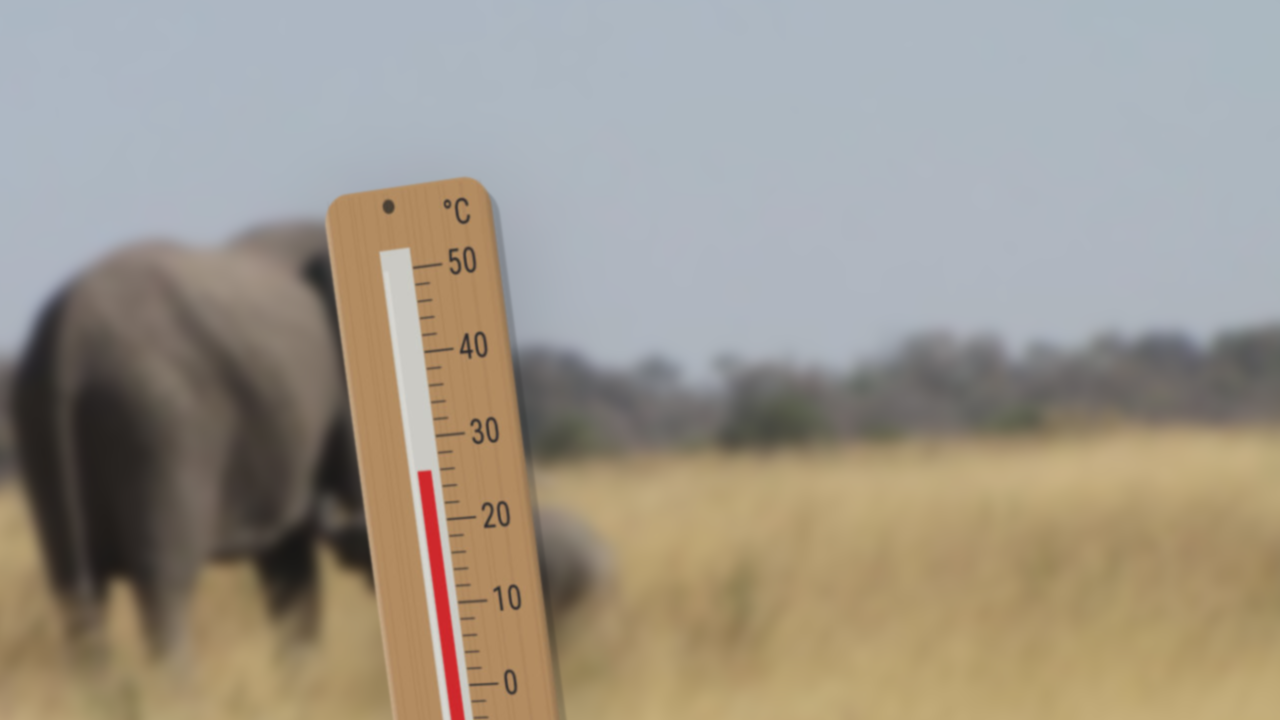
26°C
